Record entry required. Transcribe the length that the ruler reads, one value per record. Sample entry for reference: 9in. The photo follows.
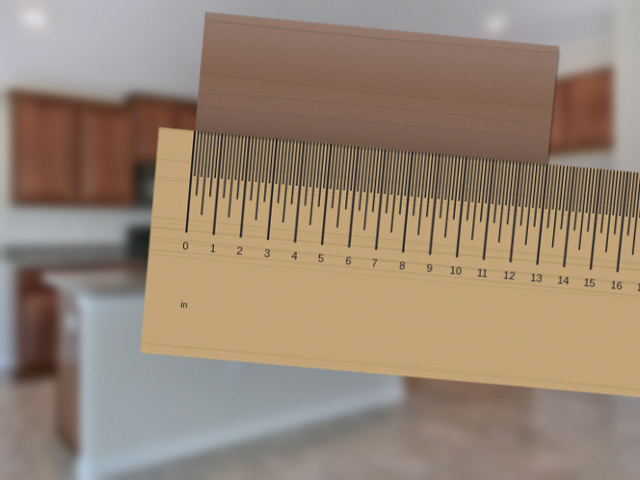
13in
